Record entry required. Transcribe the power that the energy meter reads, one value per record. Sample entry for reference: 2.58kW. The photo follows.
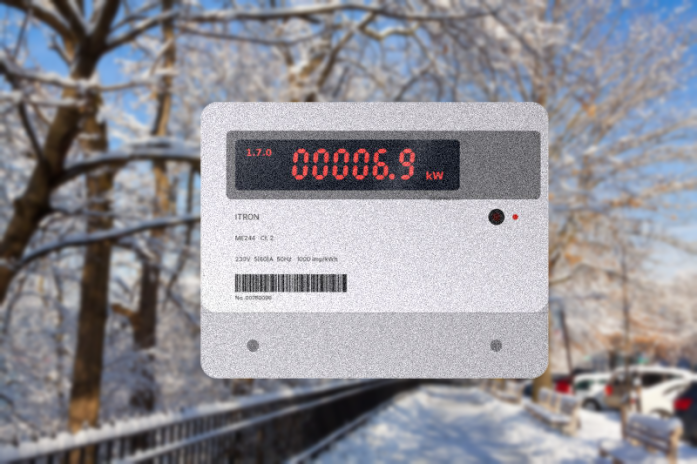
6.9kW
